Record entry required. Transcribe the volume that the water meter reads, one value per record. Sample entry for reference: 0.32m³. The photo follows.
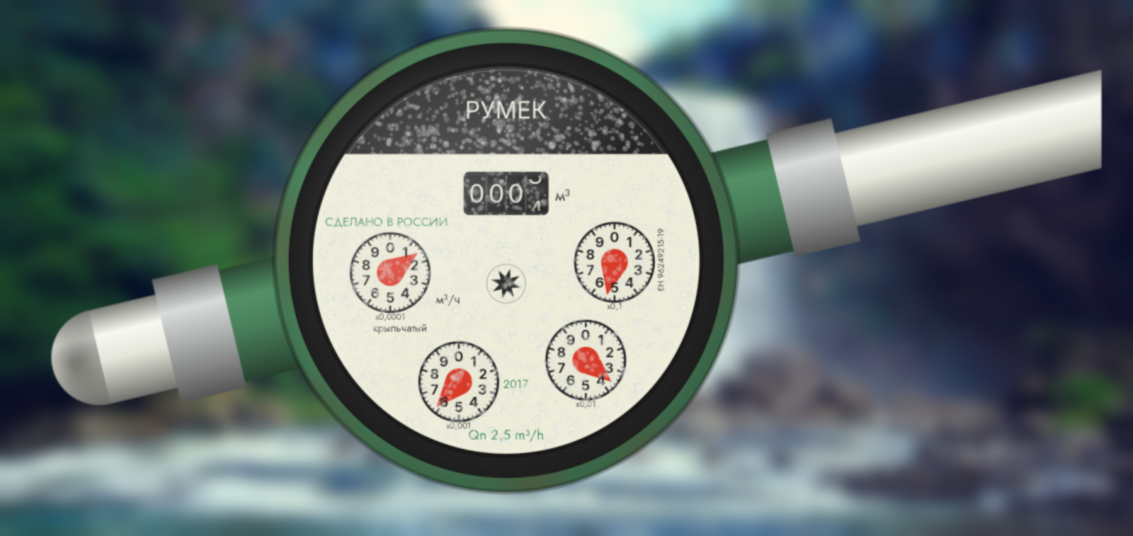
3.5361m³
